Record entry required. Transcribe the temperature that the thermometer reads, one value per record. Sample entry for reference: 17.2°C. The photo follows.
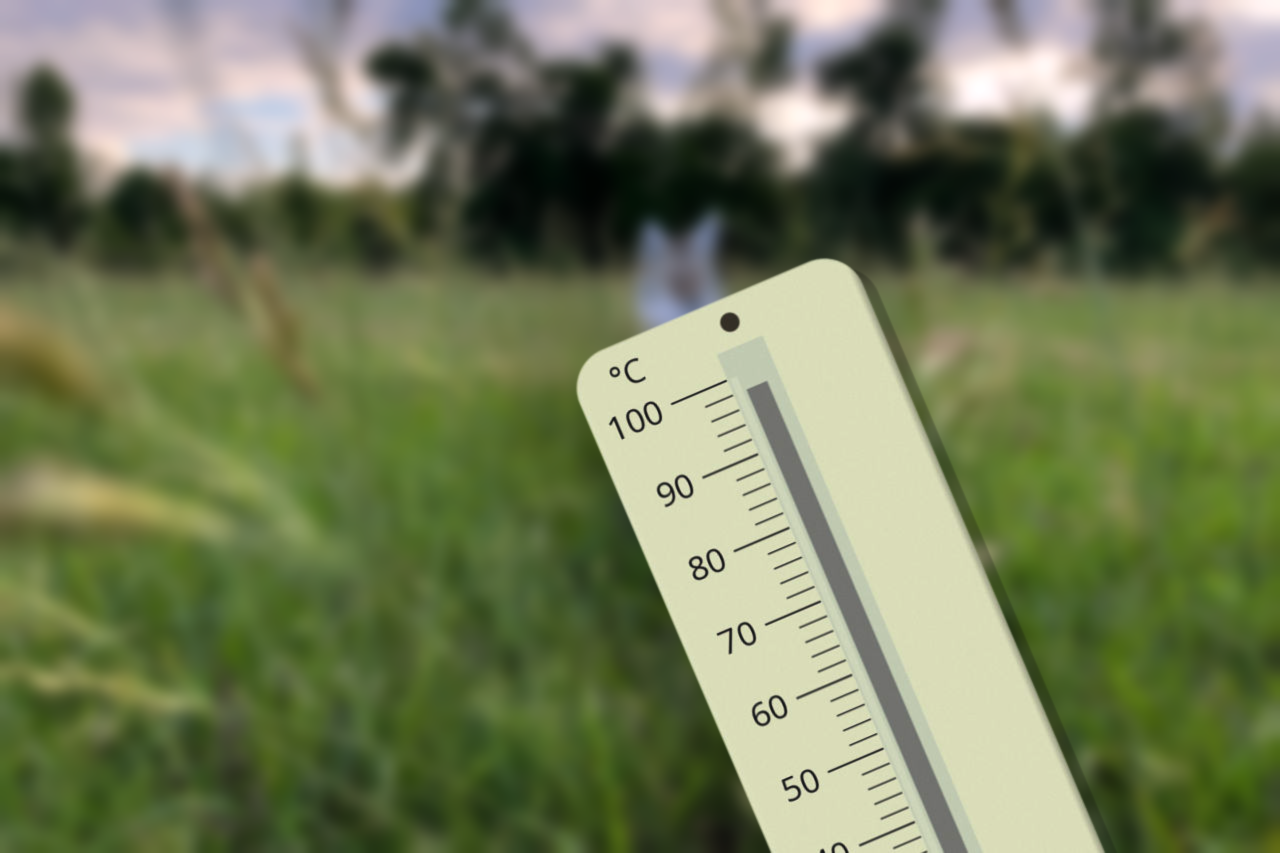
98°C
